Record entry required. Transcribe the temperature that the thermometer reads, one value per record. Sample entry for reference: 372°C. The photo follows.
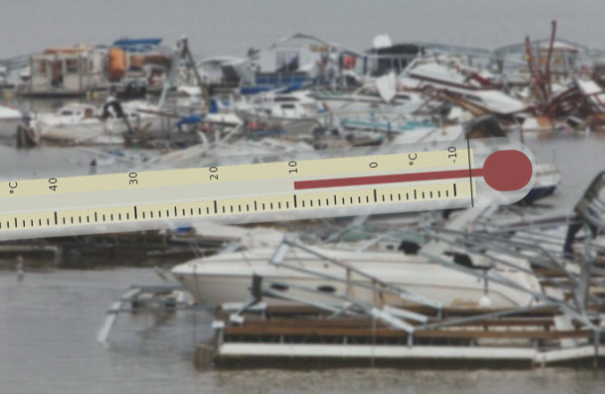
10°C
